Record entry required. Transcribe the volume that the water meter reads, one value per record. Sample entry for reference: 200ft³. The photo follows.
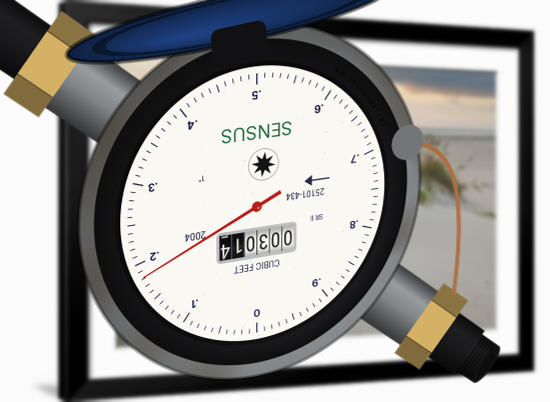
3014.18ft³
